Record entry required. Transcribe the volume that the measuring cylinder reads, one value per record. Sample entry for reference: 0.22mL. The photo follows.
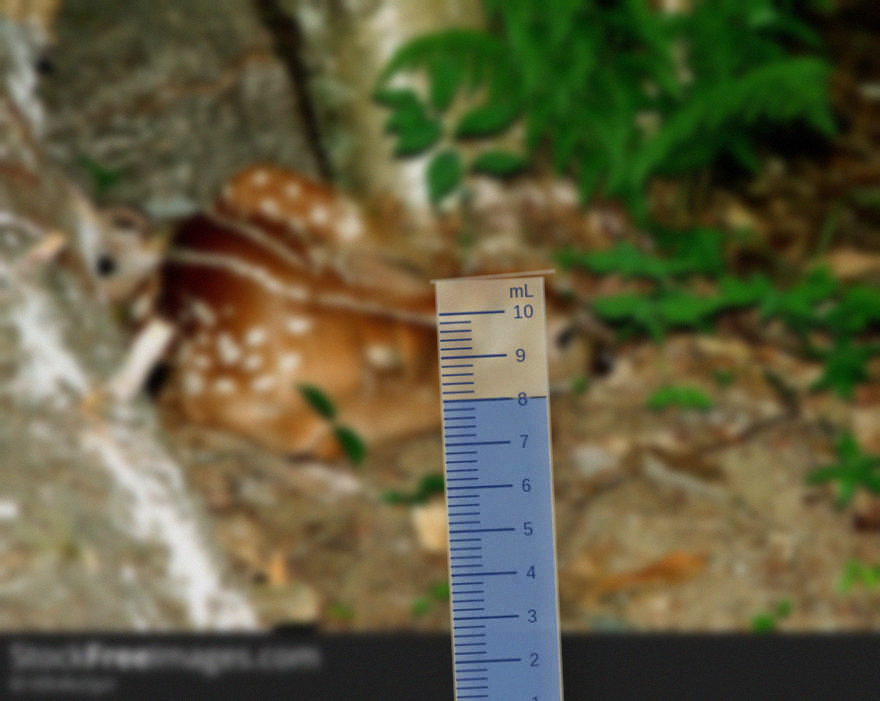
8mL
